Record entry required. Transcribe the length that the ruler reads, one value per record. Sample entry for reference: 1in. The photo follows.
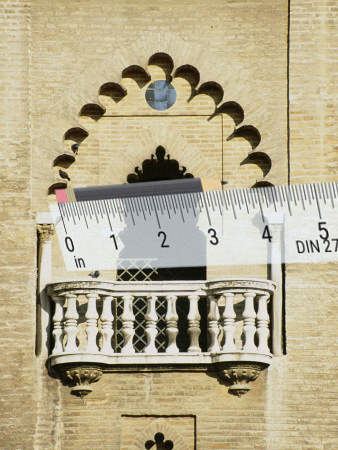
3.5in
